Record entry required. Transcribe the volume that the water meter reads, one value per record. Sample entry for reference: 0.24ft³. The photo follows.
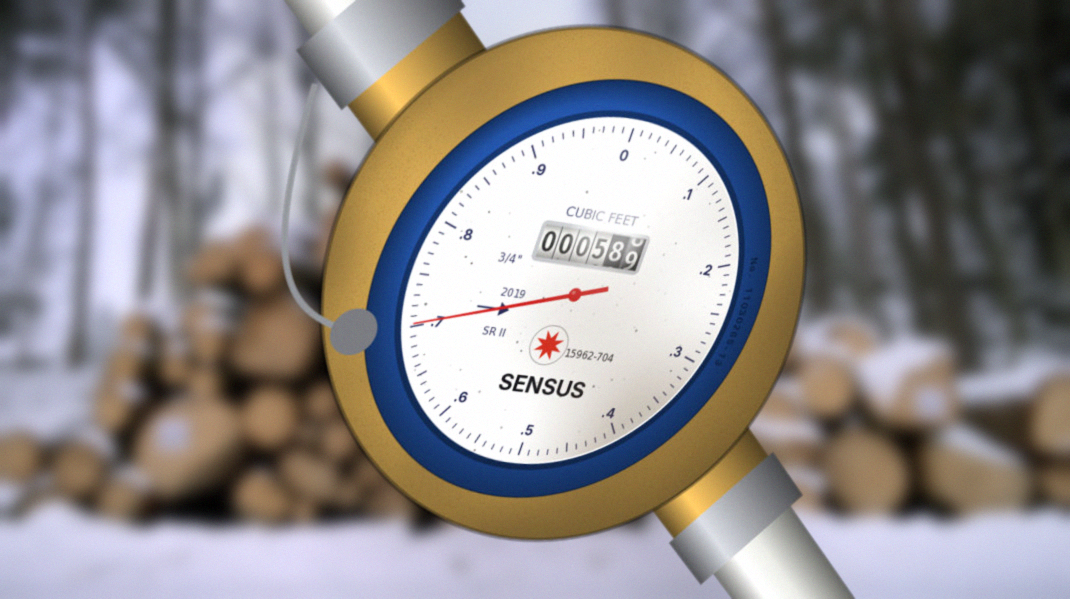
588.70ft³
